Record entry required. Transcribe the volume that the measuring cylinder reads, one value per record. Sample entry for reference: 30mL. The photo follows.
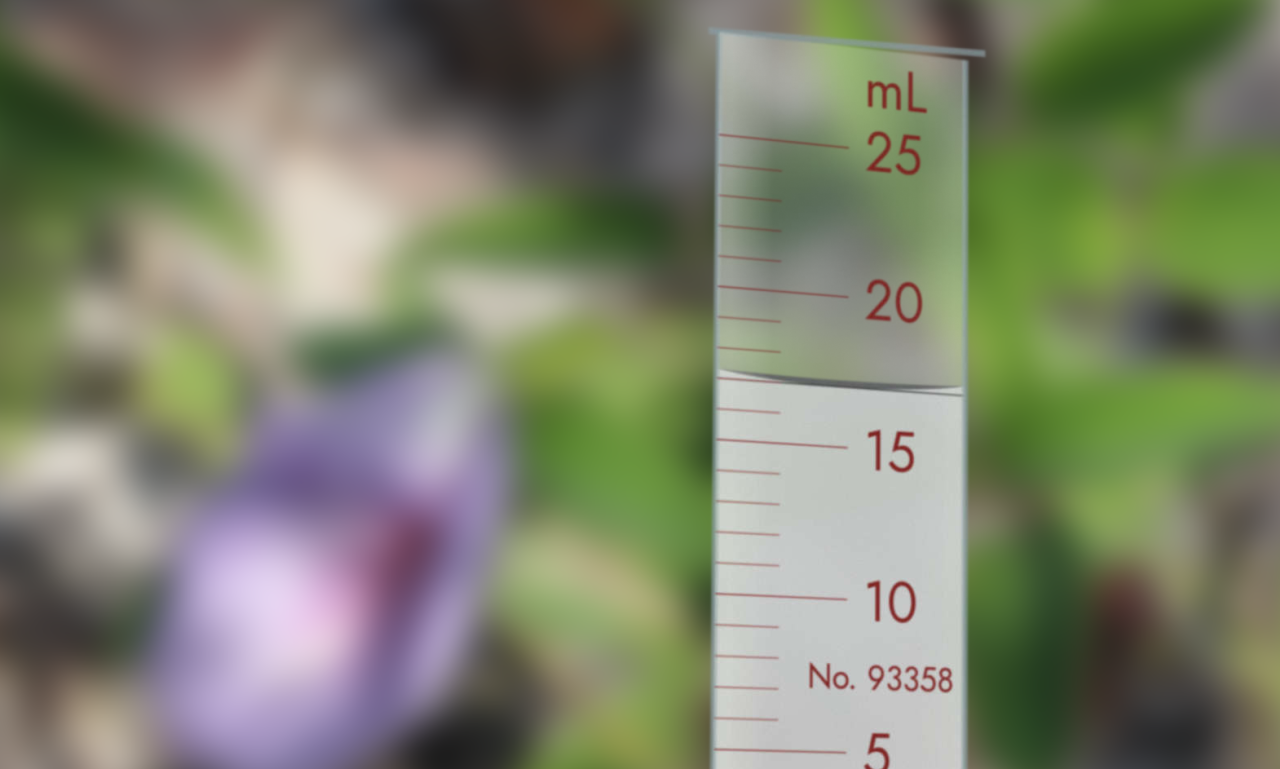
17mL
